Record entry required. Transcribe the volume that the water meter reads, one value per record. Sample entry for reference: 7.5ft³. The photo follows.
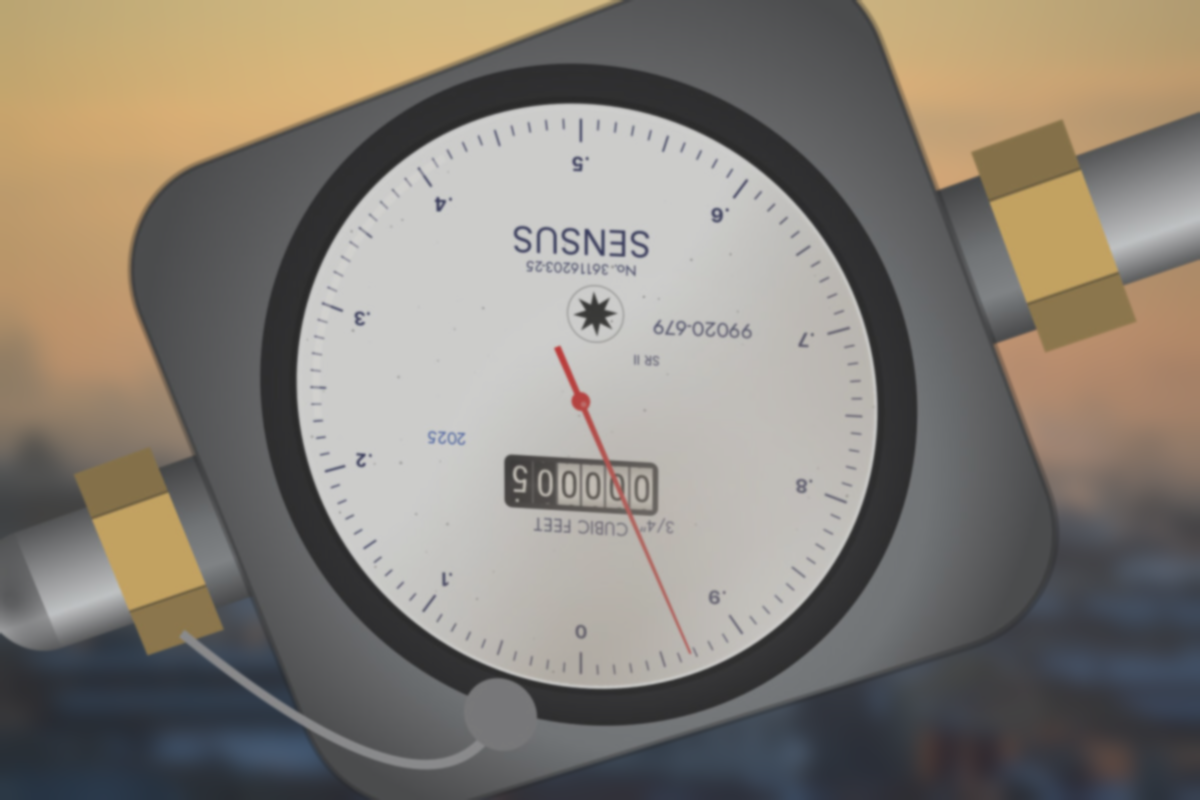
4.93ft³
